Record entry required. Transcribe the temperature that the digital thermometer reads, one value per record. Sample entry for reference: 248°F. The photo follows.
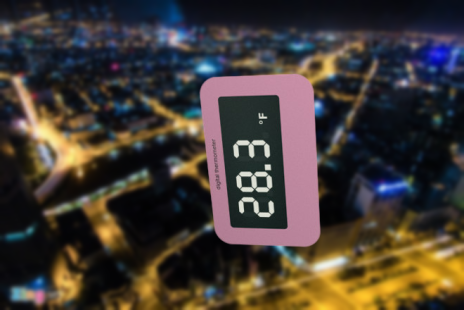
28.3°F
